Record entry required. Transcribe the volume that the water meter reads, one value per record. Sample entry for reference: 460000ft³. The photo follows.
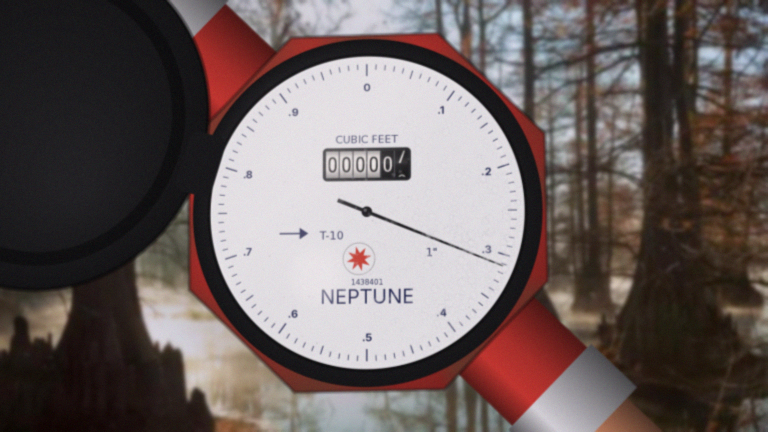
7.31ft³
